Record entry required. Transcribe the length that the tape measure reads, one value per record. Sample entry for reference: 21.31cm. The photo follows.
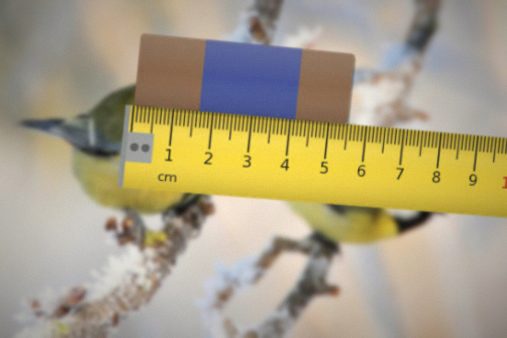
5.5cm
